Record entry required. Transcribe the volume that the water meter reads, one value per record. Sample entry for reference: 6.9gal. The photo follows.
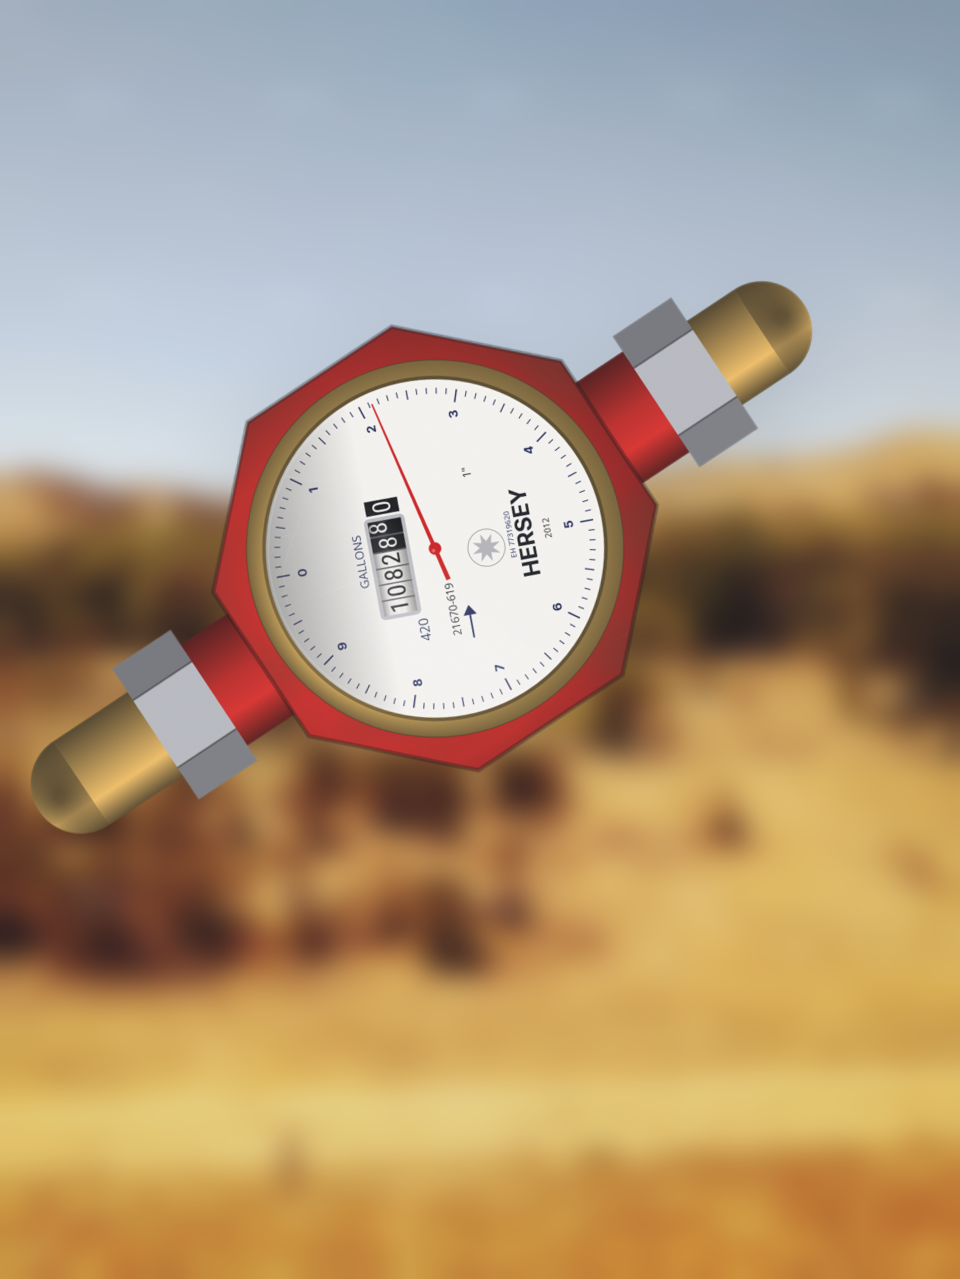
1082882.1gal
